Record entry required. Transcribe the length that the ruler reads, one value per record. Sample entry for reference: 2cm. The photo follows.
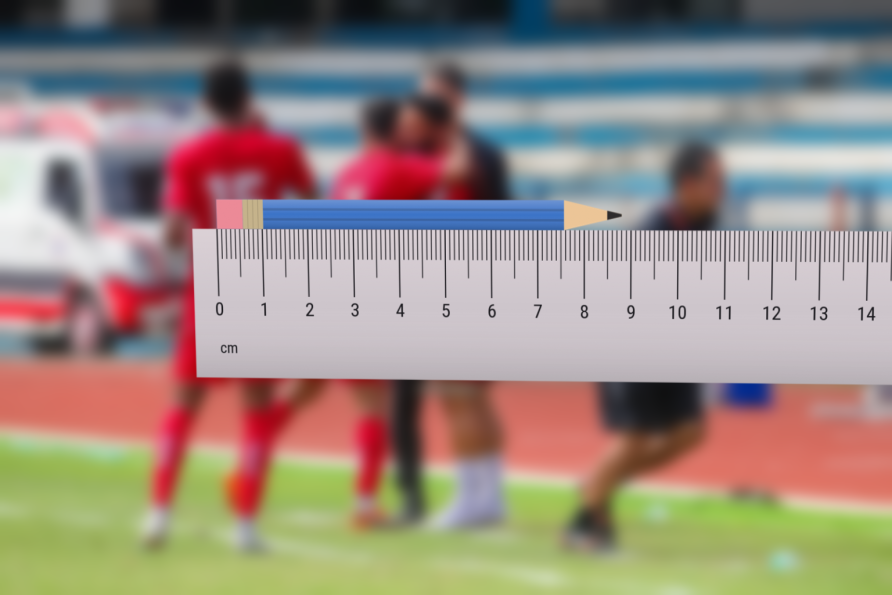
8.8cm
